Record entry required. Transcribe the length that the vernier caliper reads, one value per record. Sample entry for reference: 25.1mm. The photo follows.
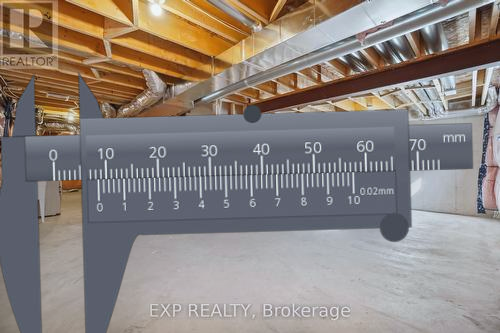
8.5mm
